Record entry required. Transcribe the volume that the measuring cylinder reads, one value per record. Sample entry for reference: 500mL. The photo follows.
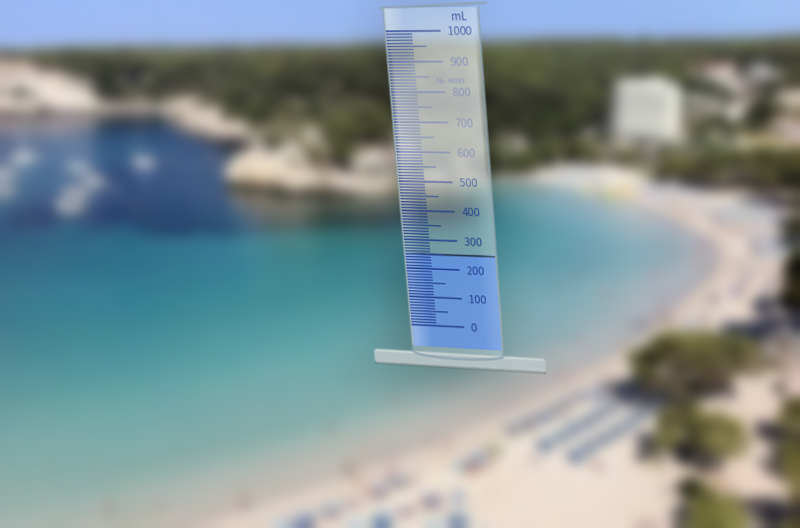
250mL
